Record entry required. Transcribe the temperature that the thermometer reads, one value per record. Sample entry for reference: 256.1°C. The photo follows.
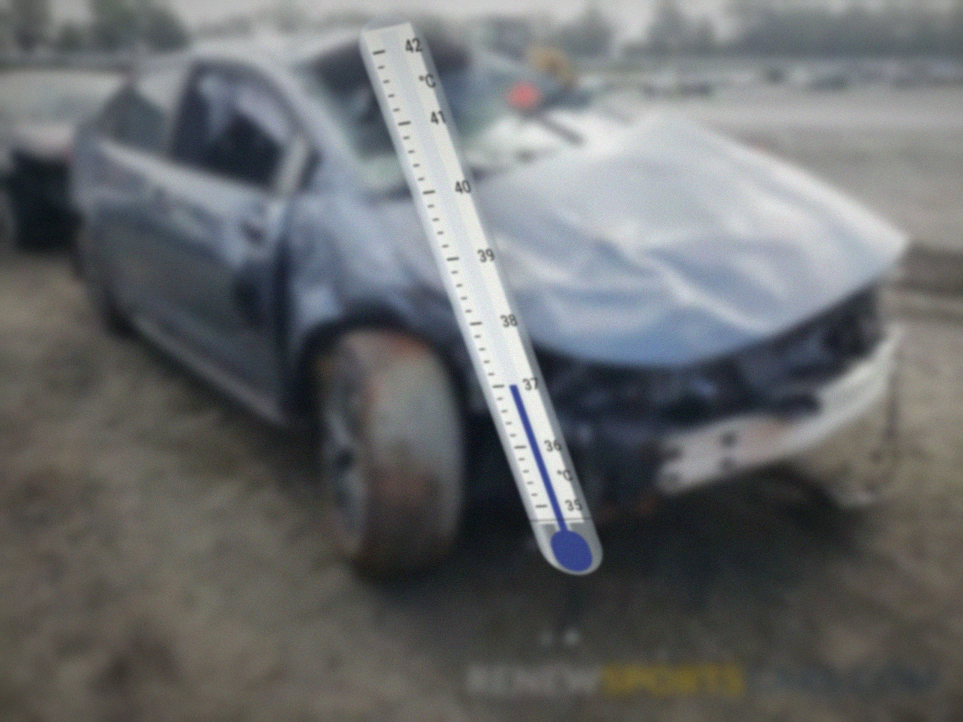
37°C
